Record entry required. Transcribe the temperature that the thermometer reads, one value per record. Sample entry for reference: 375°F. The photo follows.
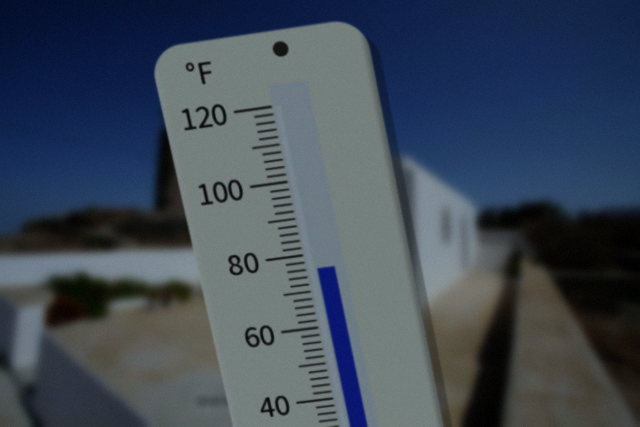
76°F
